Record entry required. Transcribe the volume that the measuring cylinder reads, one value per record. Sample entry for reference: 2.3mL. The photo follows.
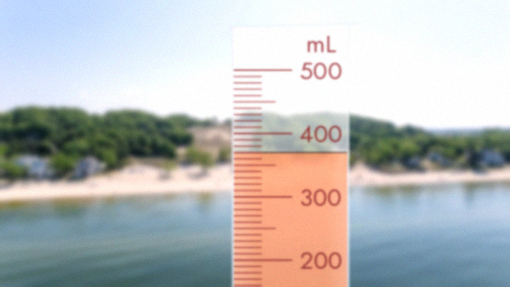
370mL
